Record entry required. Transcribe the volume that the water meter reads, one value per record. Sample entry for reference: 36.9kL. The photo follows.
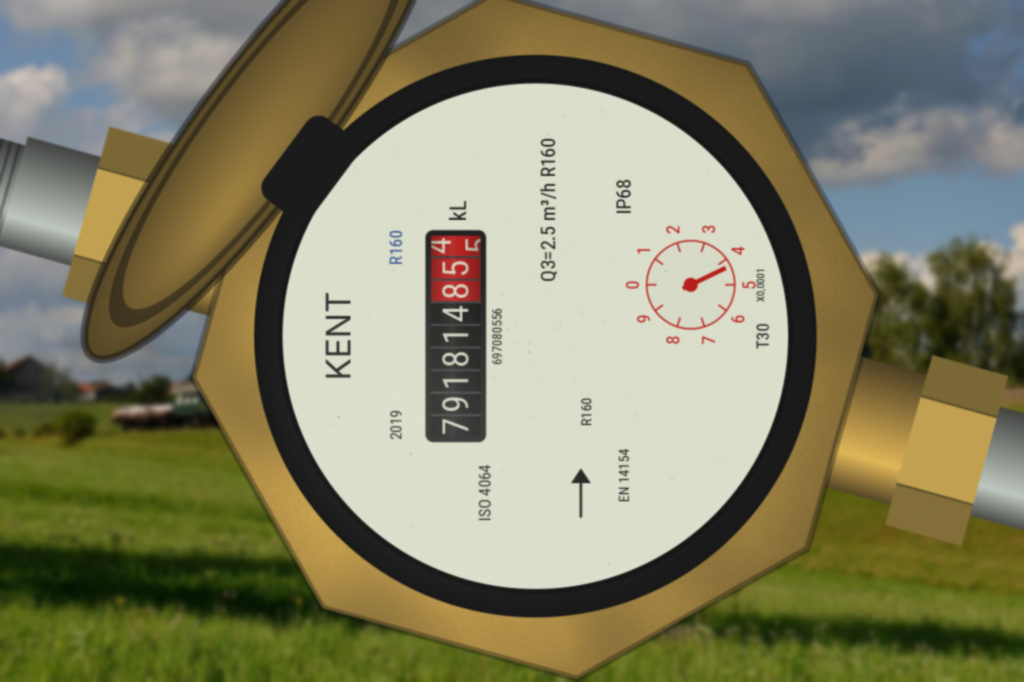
791814.8544kL
